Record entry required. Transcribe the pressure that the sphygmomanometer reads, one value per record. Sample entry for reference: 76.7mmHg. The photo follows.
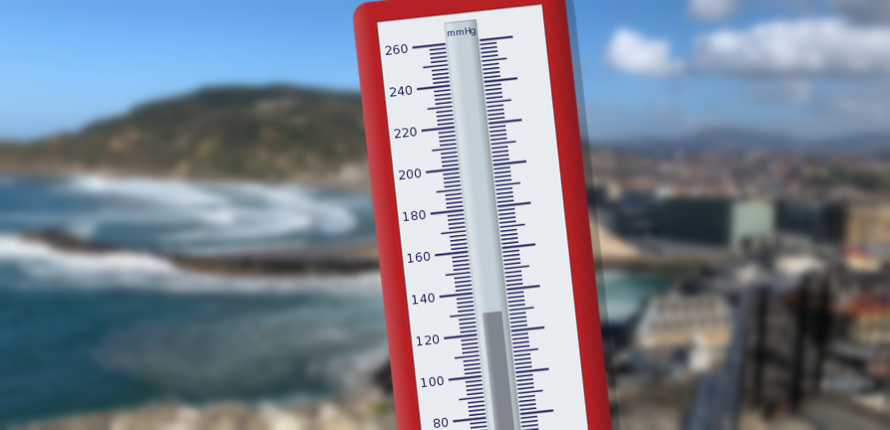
130mmHg
